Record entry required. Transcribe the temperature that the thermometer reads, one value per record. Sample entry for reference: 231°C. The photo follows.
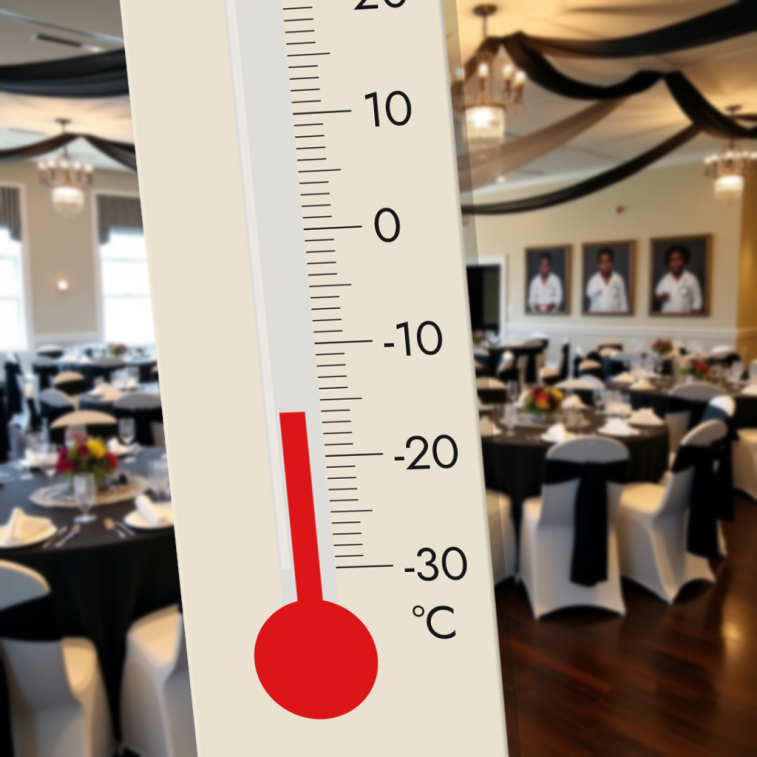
-16°C
